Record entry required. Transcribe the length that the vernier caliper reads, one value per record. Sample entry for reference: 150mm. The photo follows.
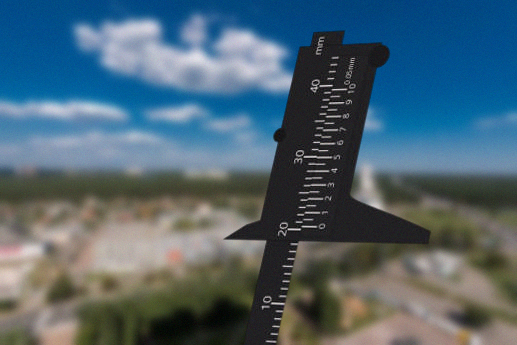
20.4mm
